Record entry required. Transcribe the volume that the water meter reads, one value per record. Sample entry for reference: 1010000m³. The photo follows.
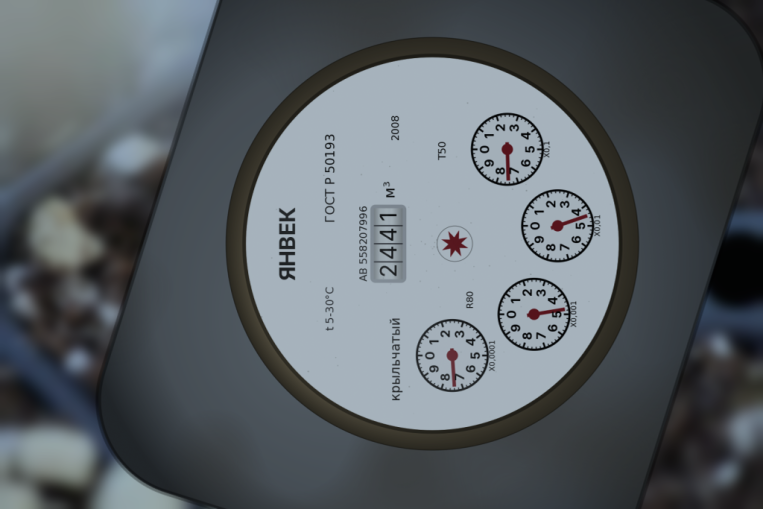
2441.7447m³
